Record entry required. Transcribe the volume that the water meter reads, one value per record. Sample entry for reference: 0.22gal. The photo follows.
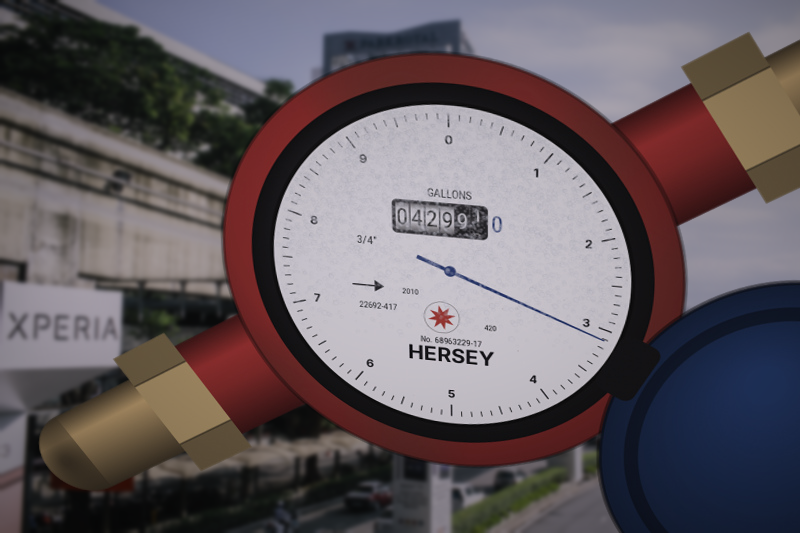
429913.1gal
